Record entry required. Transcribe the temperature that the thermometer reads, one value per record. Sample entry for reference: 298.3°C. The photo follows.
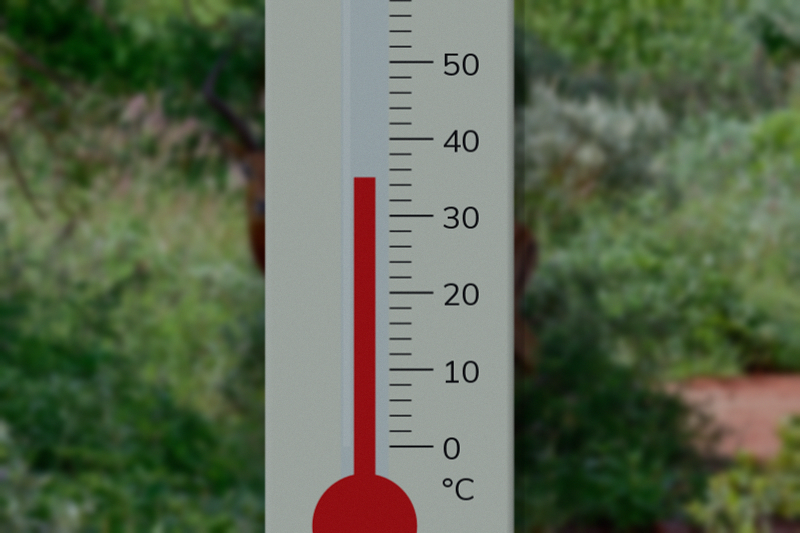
35°C
